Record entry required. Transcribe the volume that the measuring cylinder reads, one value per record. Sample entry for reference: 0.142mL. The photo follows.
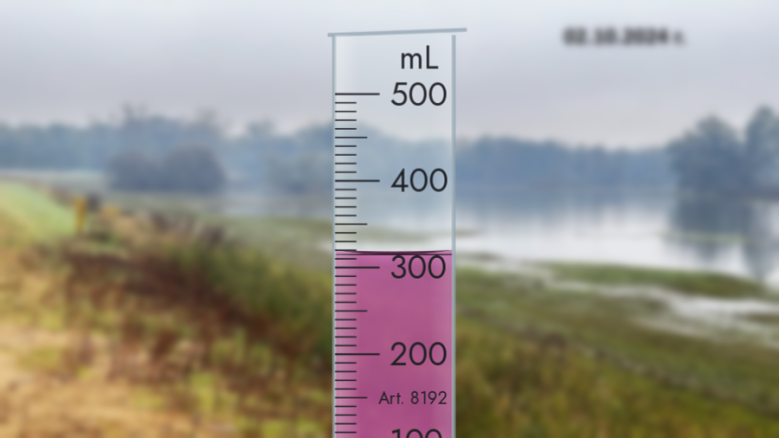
315mL
